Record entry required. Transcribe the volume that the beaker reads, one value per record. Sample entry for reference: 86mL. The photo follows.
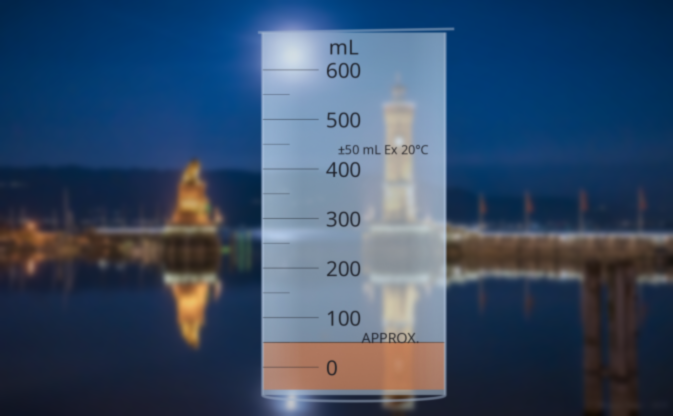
50mL
